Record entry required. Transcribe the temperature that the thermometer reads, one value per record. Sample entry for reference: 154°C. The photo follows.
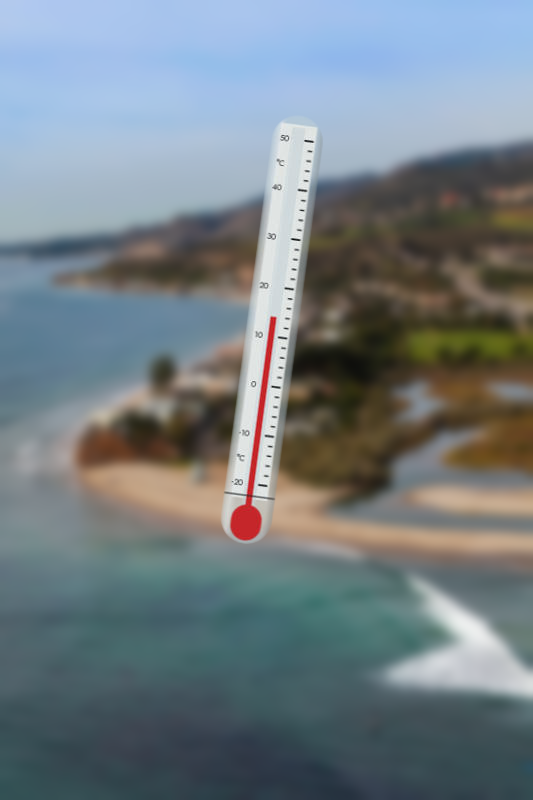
14°C
